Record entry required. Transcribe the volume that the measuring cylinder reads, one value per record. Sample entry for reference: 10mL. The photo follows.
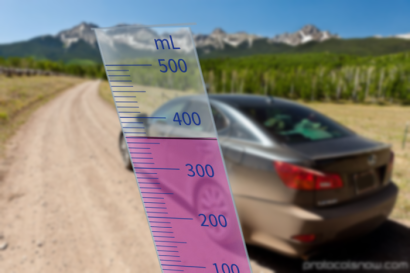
360mL
